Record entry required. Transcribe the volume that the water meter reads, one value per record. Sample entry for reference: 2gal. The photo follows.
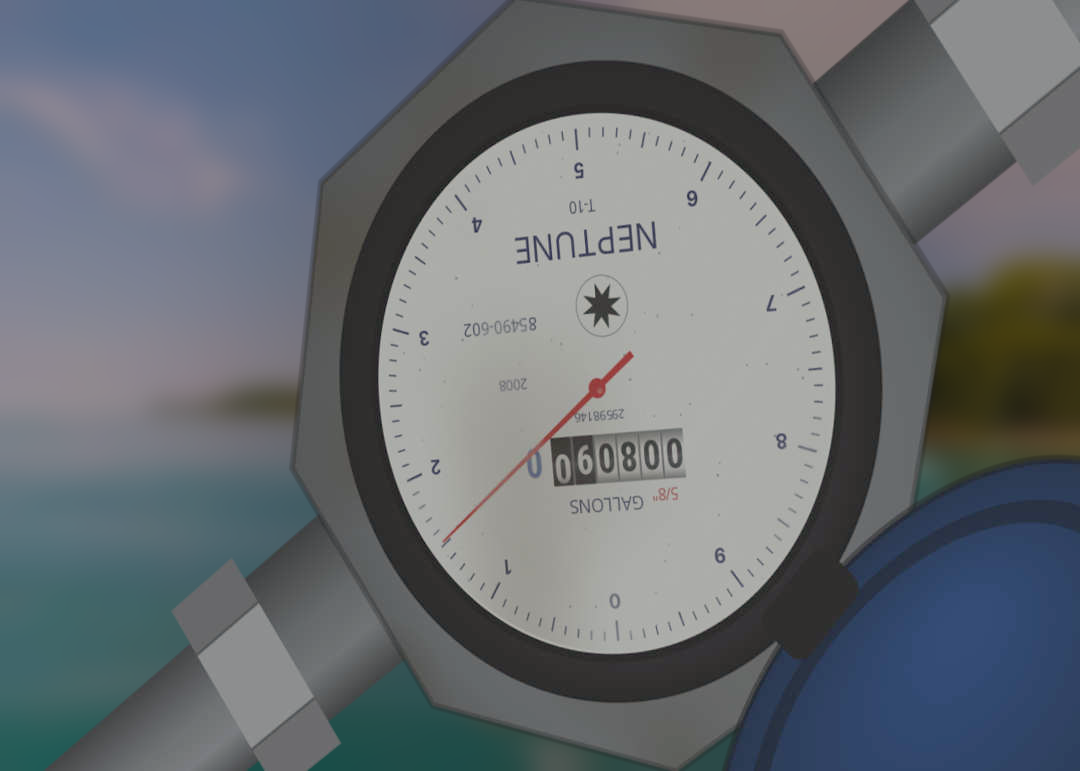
80901.5gal
